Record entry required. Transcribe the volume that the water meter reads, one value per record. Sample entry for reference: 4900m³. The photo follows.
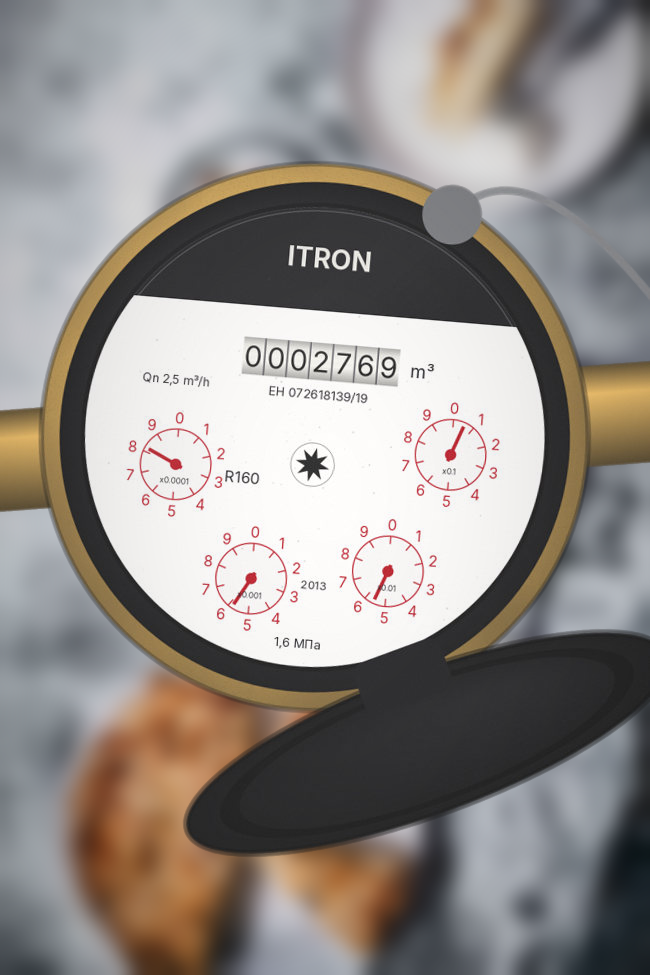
2769.0558m³
